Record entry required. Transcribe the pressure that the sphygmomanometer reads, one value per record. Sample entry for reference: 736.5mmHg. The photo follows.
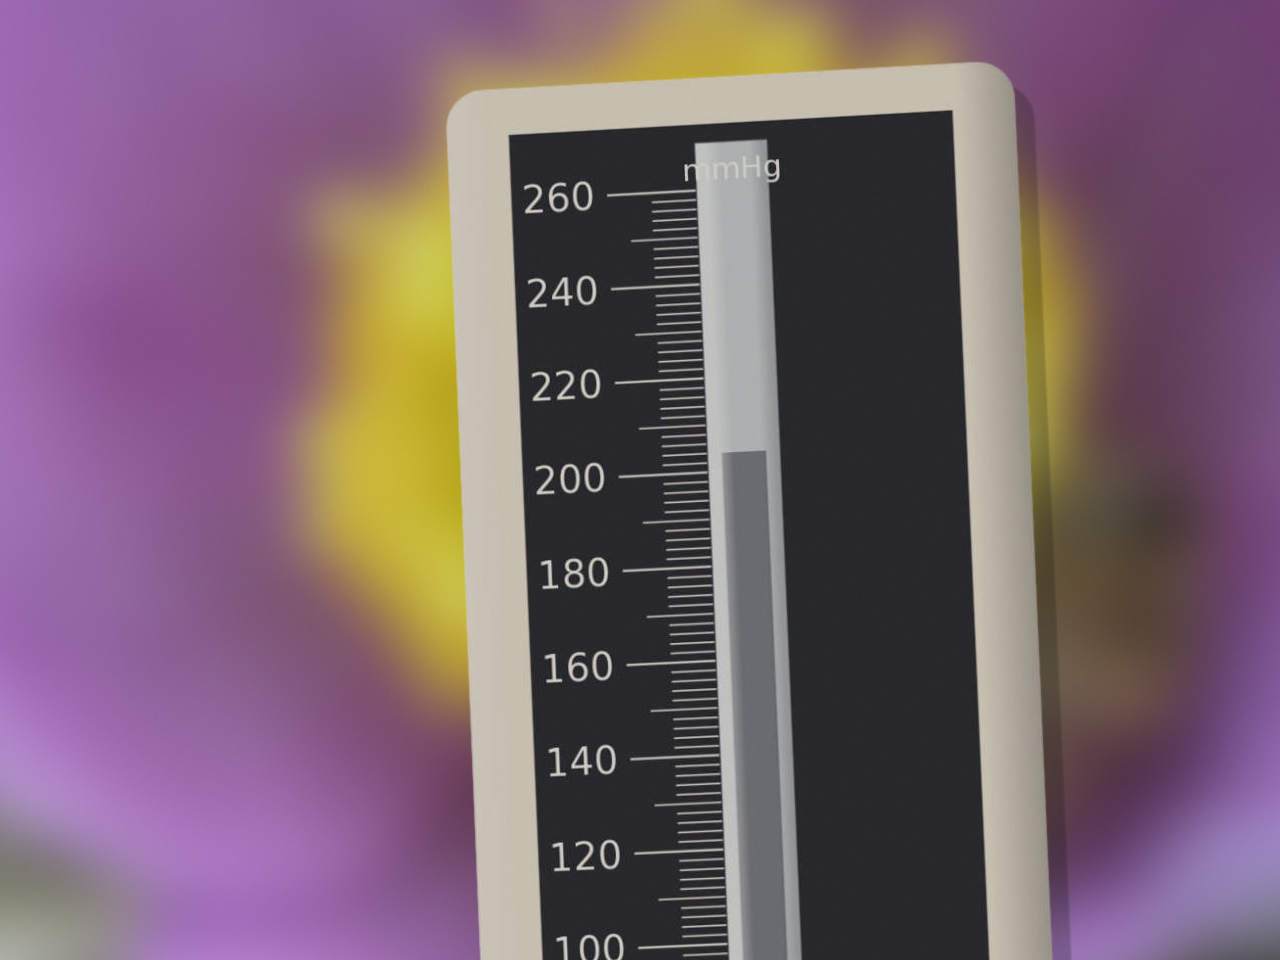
204mmHg
